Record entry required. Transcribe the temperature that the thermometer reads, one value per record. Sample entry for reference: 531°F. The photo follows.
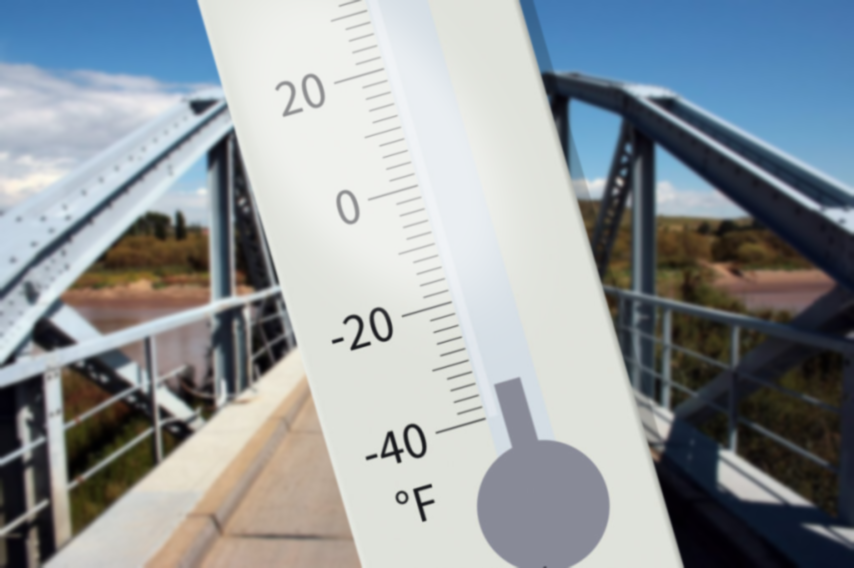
-35°F
